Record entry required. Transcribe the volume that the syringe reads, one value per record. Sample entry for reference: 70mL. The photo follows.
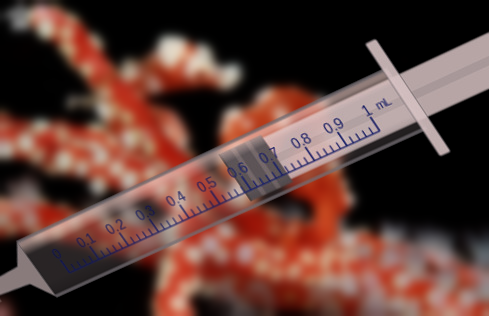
0.58mL
